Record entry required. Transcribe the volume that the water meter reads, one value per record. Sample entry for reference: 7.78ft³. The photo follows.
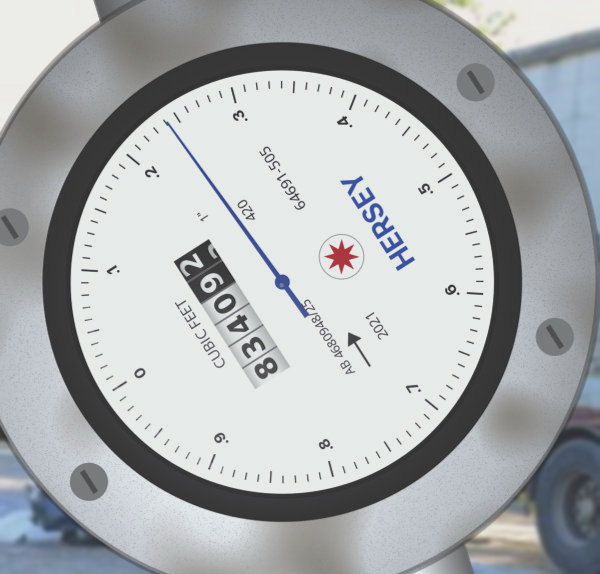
834092.24ft³
